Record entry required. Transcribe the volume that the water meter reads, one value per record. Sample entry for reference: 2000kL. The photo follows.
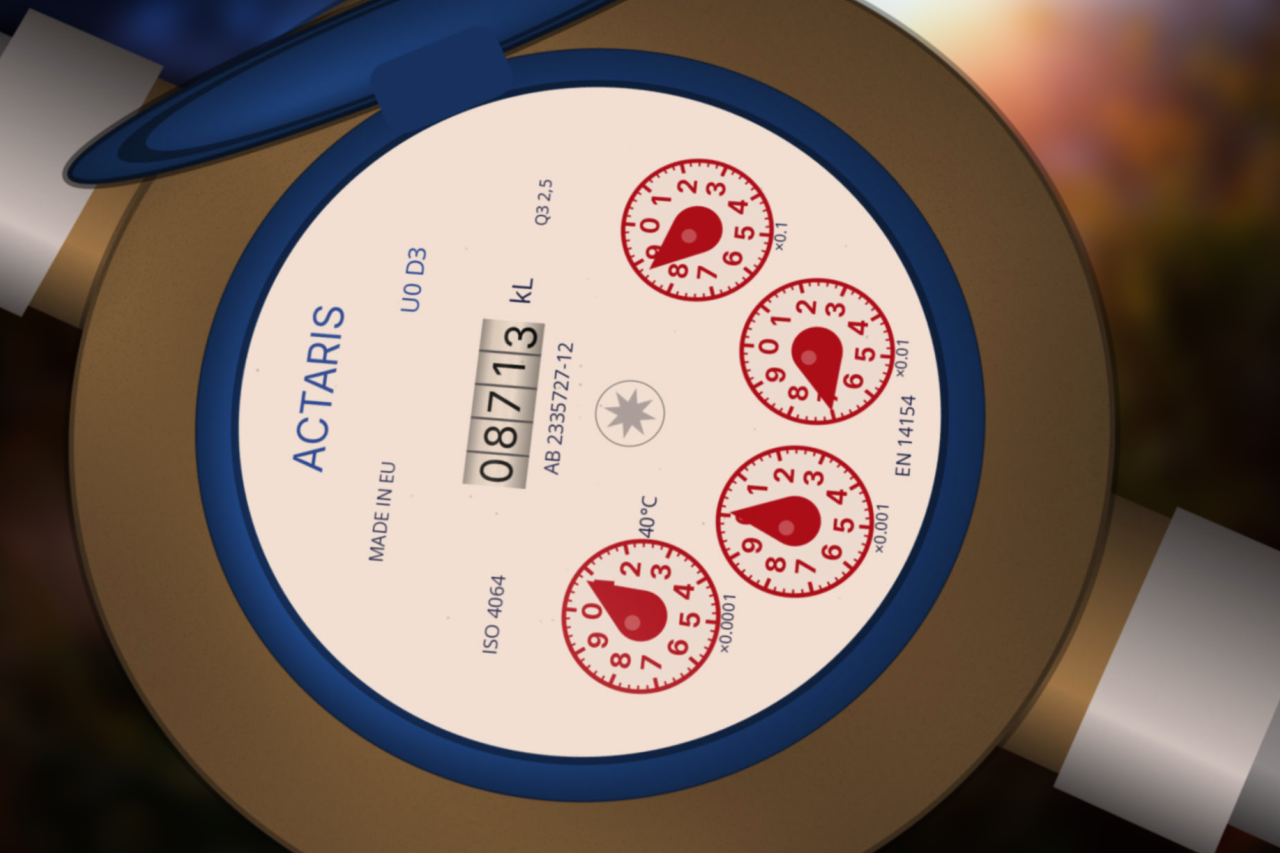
8712.8700kL
